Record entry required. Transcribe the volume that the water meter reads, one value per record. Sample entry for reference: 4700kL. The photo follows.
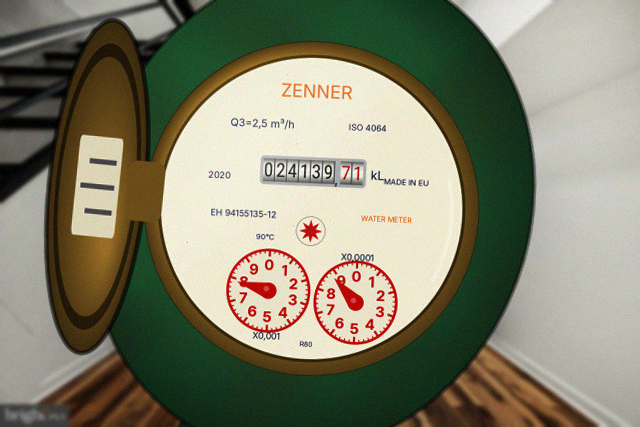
24139.7178kL
